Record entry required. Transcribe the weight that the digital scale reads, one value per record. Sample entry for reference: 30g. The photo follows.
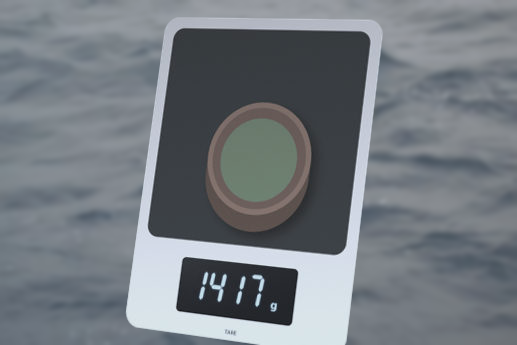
1417g
